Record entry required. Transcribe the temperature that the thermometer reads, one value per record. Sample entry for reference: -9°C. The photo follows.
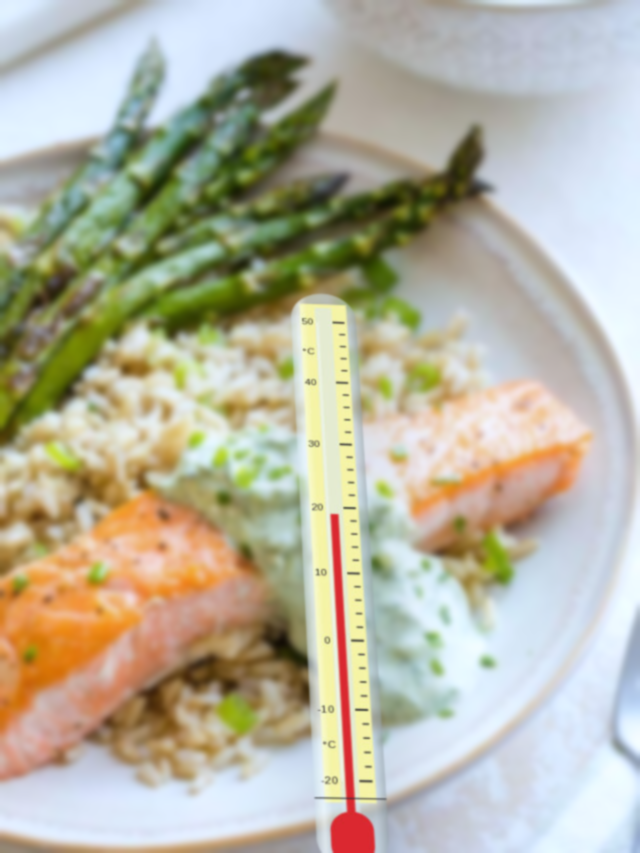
19°C
